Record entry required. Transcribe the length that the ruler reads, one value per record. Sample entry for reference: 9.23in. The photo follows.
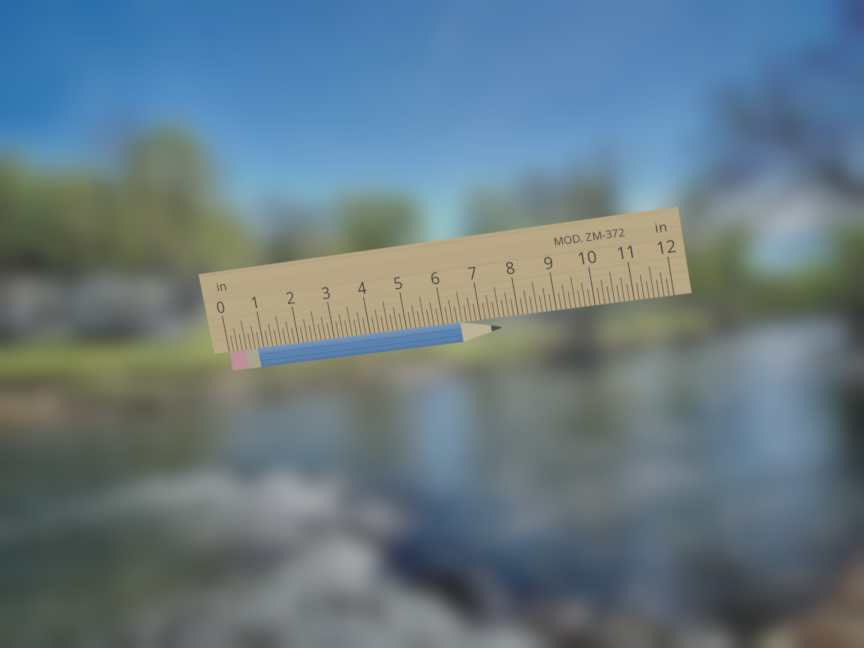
7.5in
